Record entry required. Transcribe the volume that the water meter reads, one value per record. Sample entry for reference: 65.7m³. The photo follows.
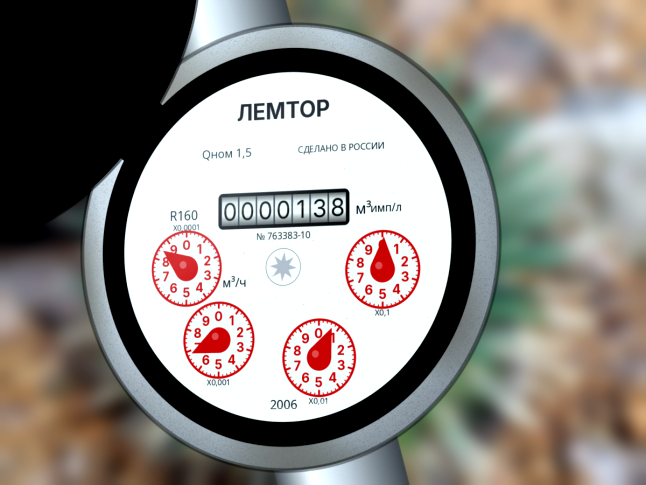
138.0068m³
